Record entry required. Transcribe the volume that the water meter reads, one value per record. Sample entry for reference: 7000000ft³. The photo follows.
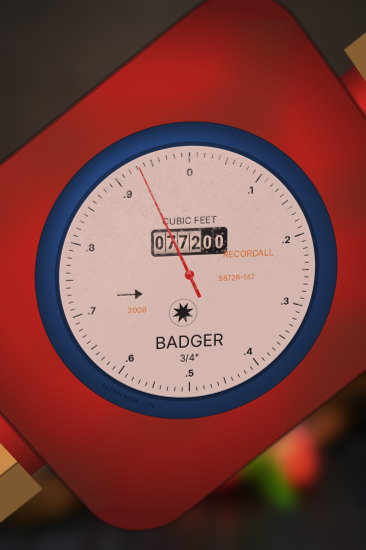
77199.93ft³
